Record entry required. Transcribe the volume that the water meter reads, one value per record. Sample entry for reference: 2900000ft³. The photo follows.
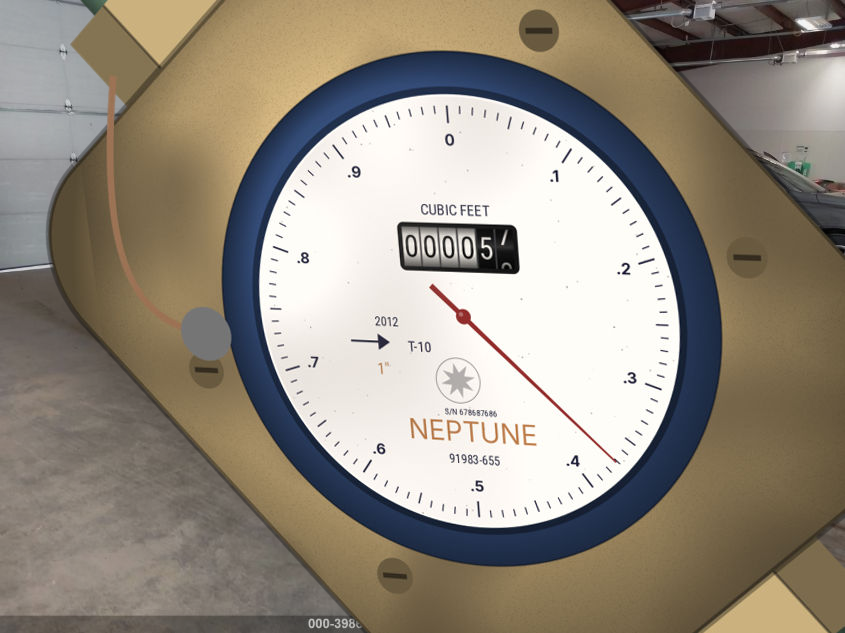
57.37ft³
